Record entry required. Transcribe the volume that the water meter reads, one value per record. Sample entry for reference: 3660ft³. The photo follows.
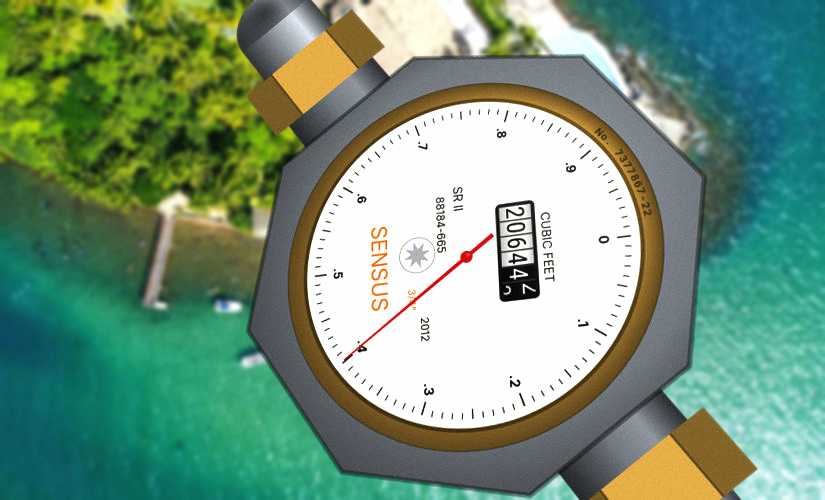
206442.40ft³
